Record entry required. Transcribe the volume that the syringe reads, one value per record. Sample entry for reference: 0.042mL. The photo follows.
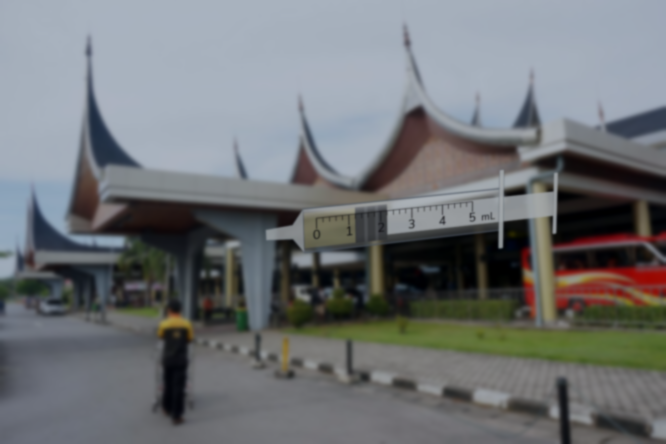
1.2mL
